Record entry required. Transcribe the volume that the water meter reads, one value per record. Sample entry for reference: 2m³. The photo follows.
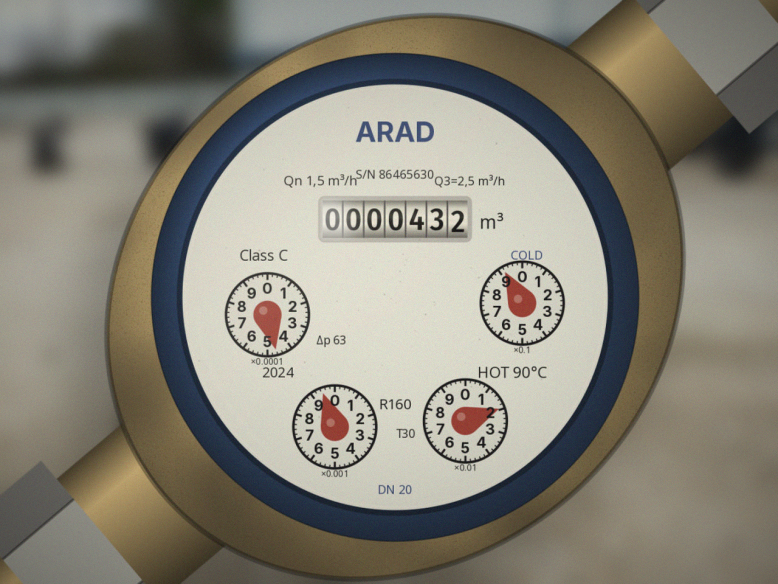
431.9194m³
